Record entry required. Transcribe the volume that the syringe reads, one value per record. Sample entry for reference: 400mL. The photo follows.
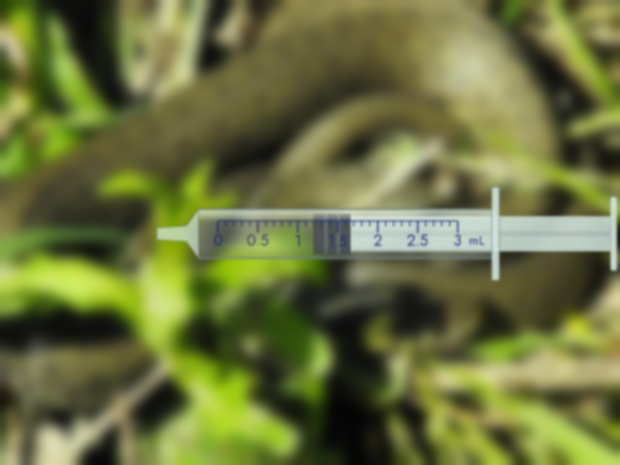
1.2mL
